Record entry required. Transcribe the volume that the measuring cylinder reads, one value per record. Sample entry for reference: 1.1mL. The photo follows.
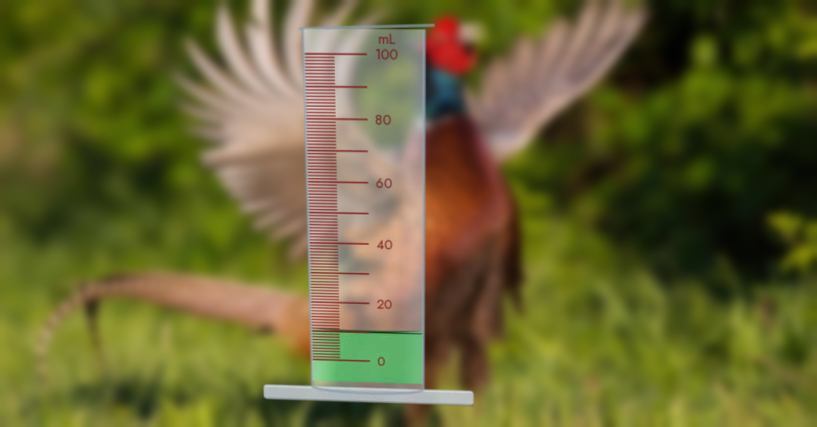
10mL
